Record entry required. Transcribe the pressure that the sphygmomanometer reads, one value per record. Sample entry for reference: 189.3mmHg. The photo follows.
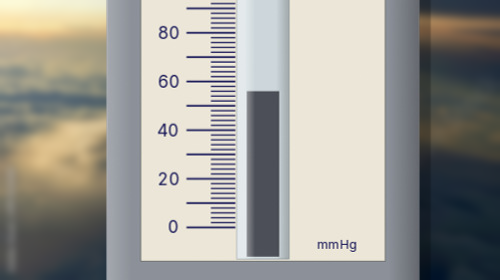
56mmHg
